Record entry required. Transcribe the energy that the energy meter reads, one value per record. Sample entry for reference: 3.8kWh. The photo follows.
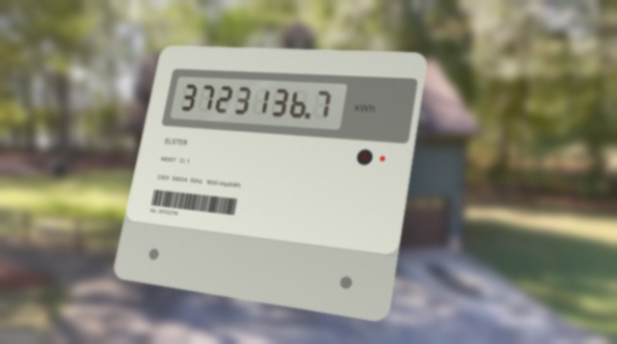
3723136.7kWh
